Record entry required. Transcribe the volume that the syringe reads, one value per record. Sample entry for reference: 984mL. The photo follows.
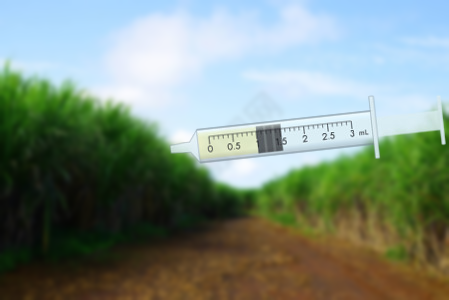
1mL
